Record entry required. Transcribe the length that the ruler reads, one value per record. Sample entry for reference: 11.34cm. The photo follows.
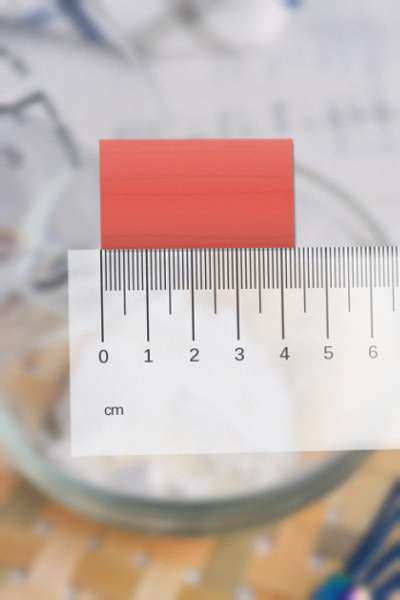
4.3cm
